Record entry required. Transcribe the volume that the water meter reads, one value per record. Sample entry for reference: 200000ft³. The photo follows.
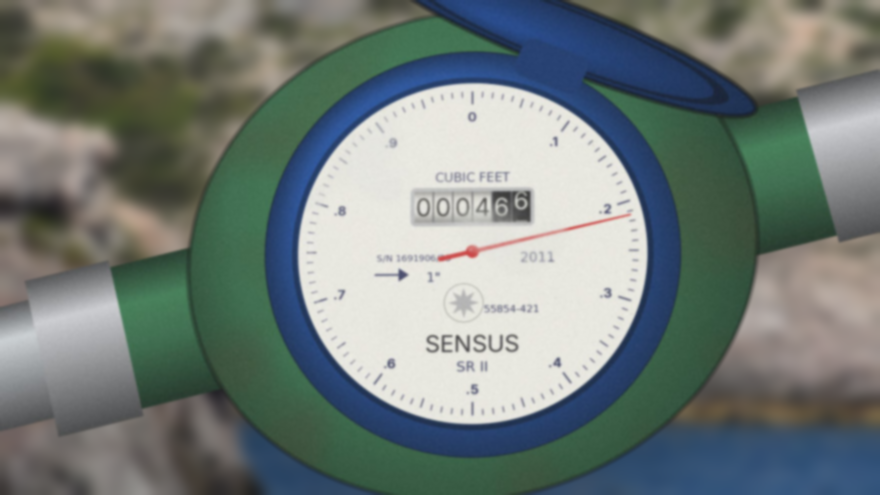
466.21ft³
